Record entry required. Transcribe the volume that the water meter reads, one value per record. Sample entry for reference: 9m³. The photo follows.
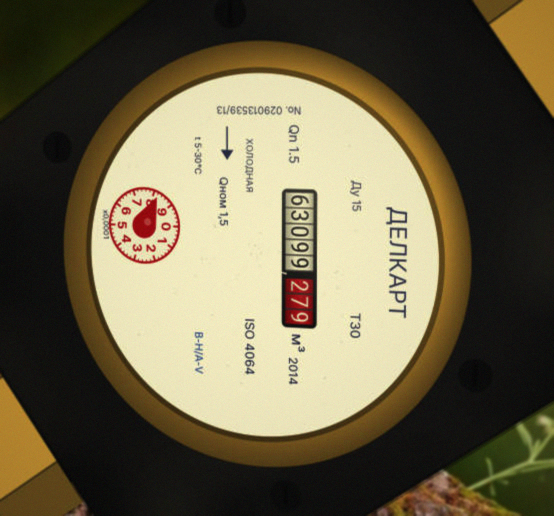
63099.2798m³
